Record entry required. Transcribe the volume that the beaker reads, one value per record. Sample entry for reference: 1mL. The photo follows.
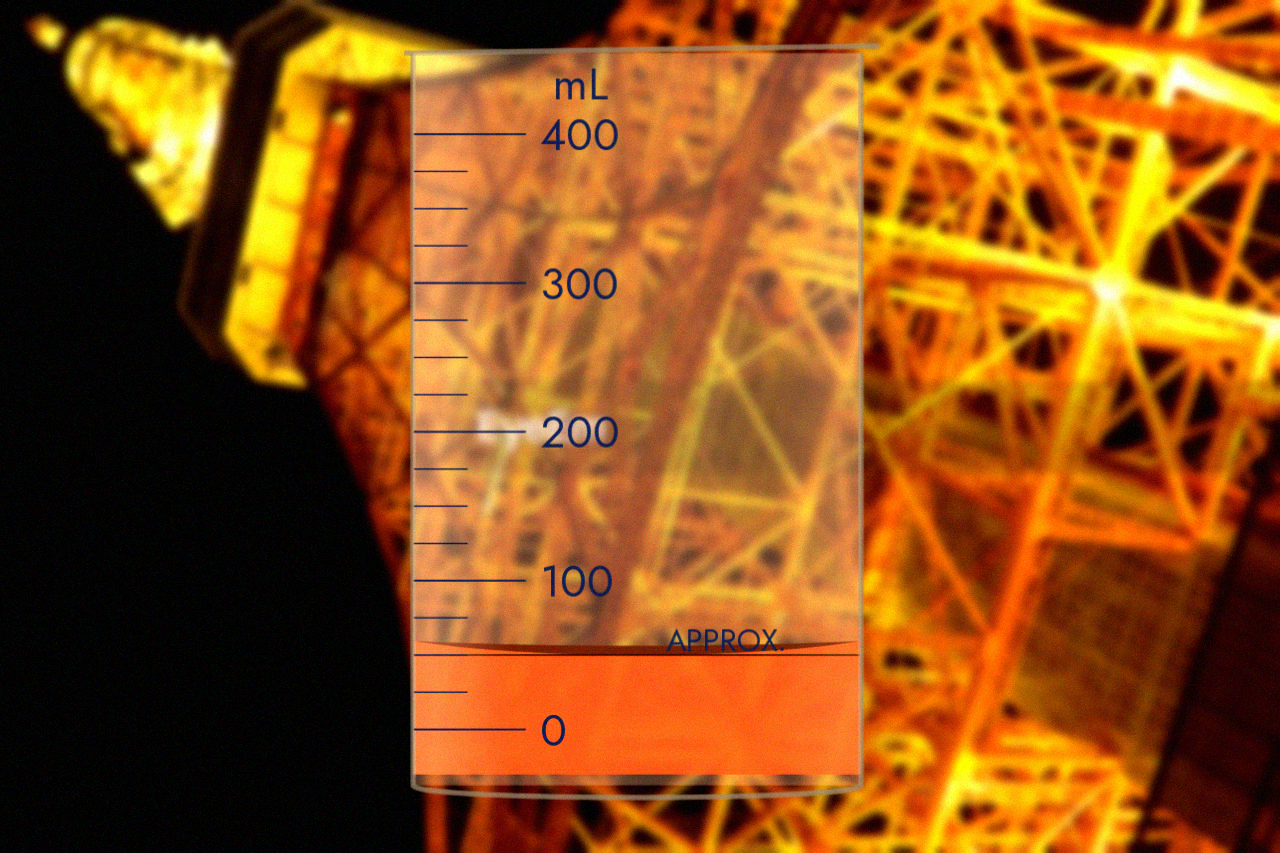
50mL
